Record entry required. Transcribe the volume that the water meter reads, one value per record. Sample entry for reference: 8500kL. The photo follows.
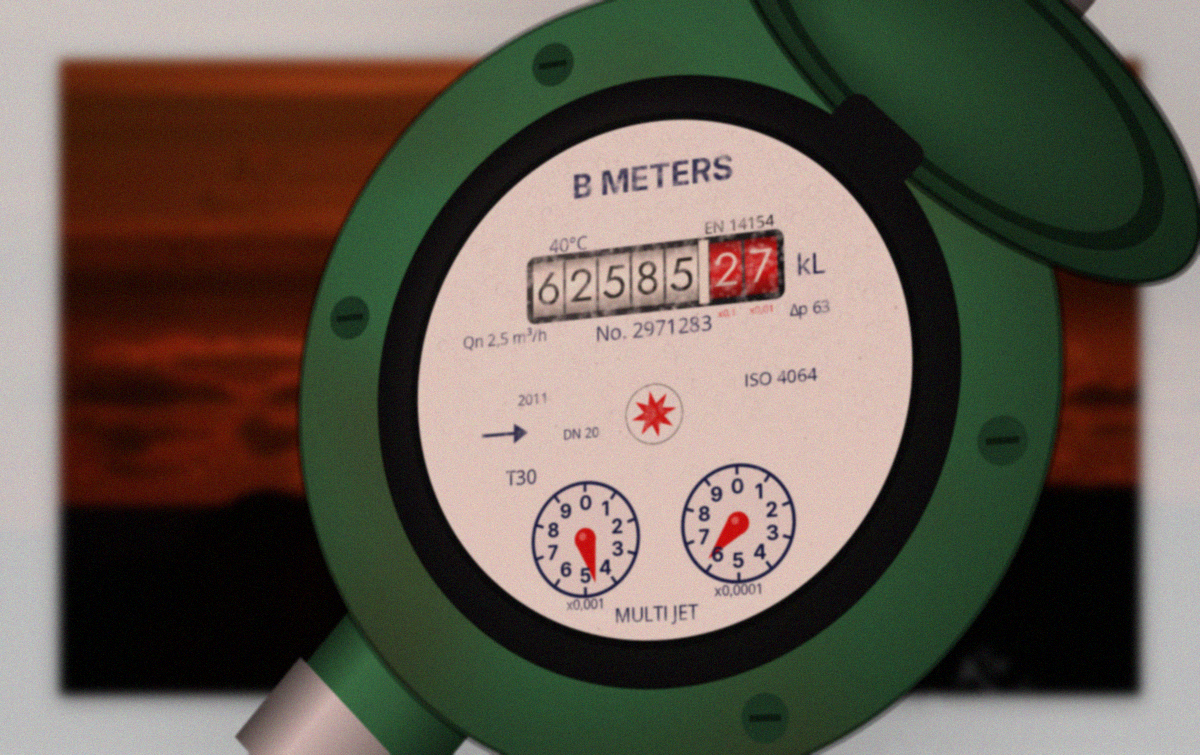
62585.2746kL
